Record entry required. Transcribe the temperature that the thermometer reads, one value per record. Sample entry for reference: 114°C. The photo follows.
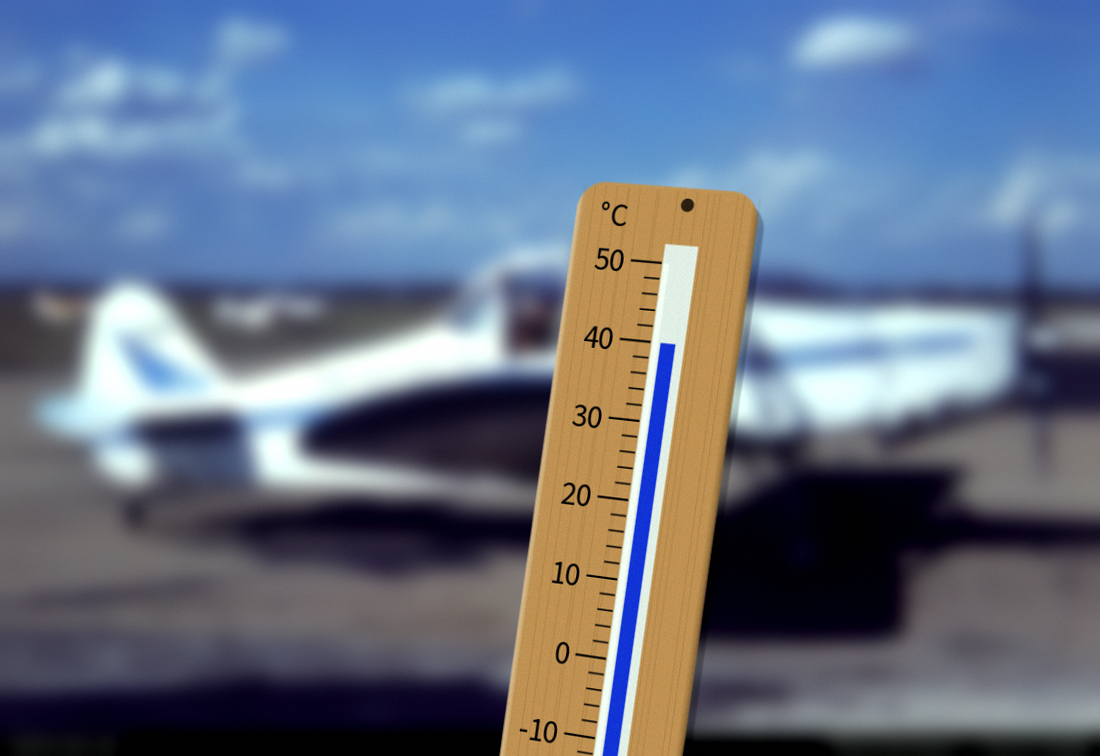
40°C
